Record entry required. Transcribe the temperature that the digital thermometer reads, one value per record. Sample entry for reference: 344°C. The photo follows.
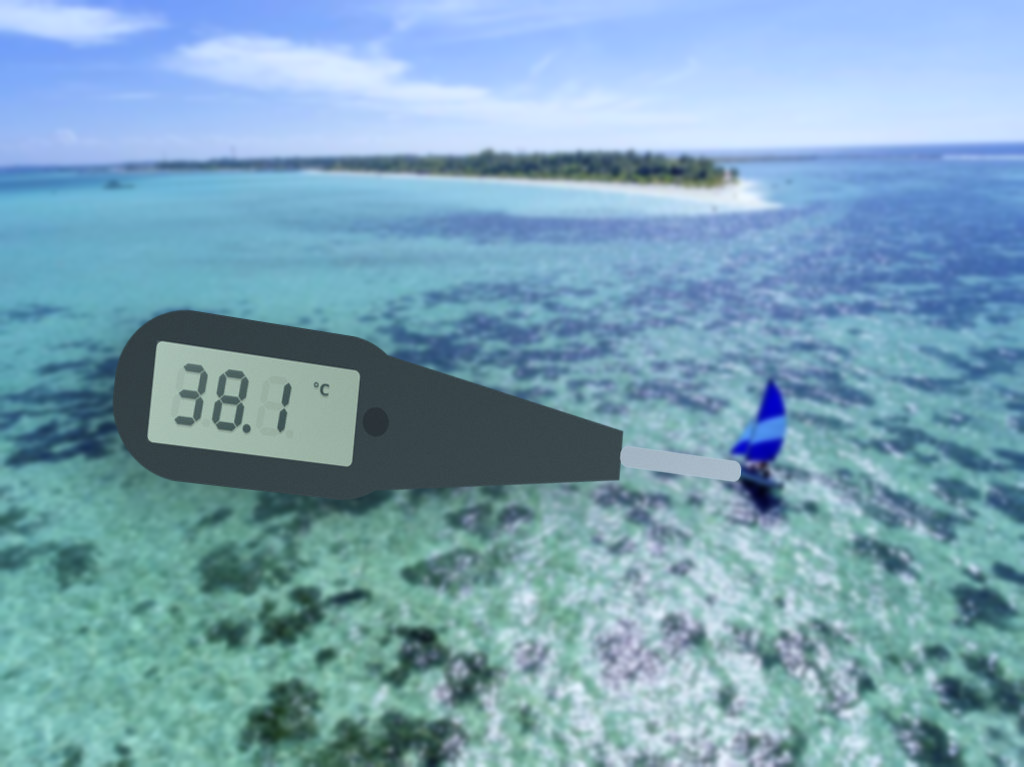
38.1°C
